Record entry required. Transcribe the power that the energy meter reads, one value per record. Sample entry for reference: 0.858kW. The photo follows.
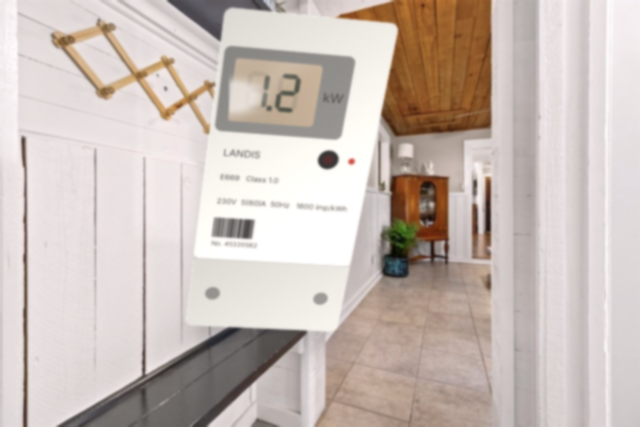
1.2kW
